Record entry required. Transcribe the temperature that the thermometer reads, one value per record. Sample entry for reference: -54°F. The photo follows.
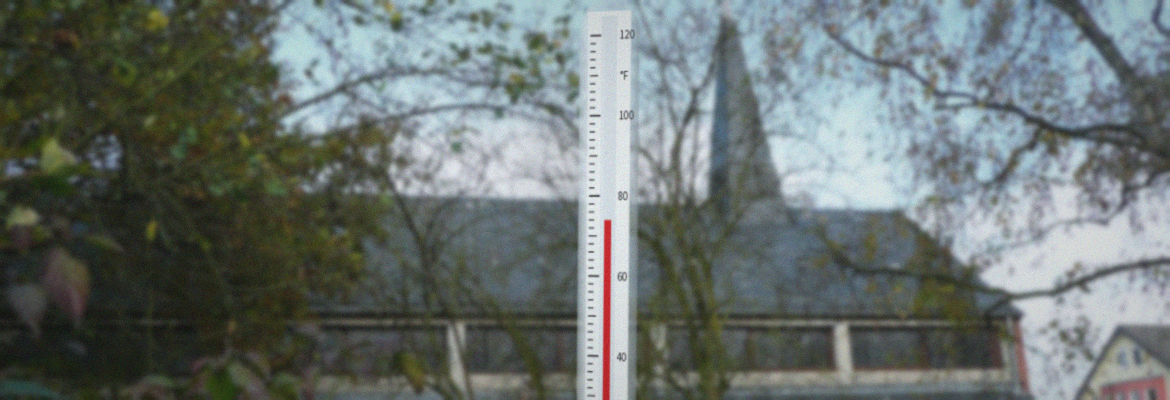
74°F
